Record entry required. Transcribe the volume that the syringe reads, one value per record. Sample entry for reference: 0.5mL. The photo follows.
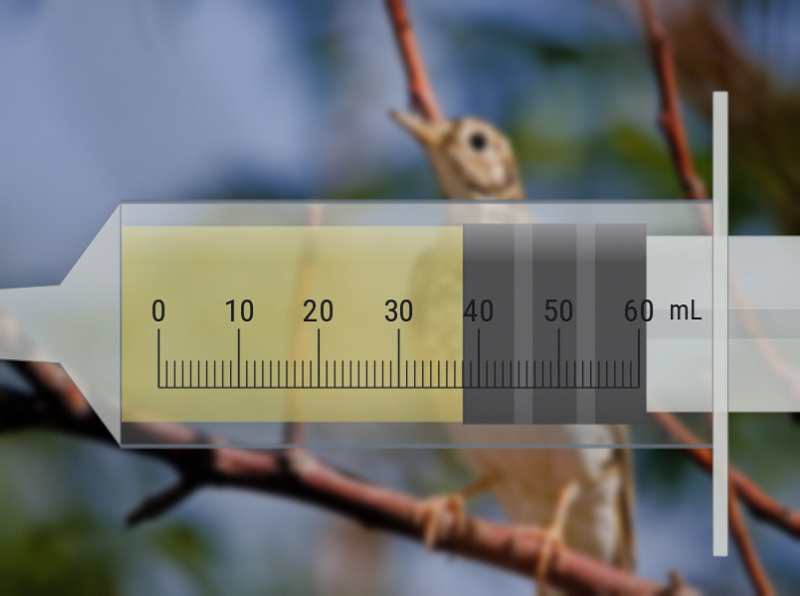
38mL
